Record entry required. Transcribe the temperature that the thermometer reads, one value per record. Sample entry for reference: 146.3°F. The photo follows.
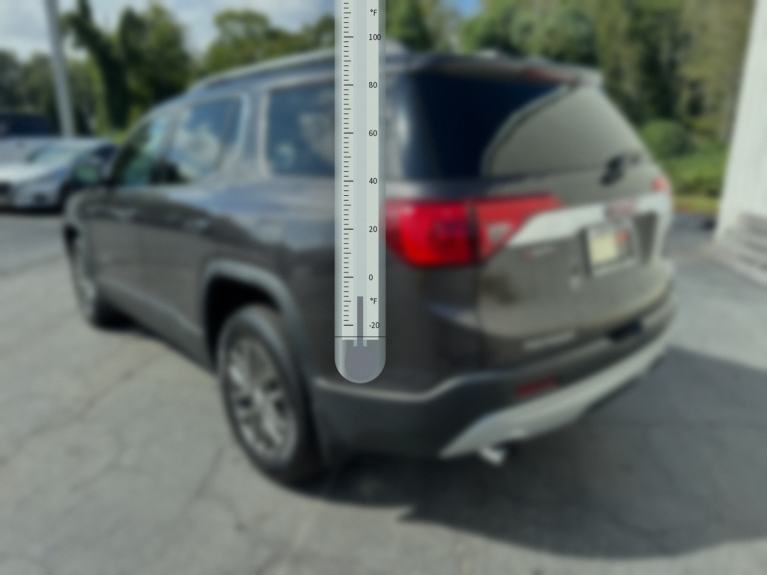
-8°F
